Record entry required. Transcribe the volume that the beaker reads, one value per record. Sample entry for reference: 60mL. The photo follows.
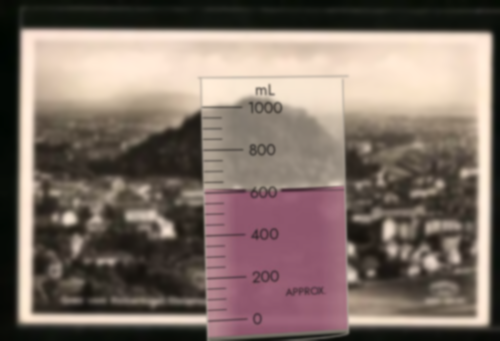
600mL
